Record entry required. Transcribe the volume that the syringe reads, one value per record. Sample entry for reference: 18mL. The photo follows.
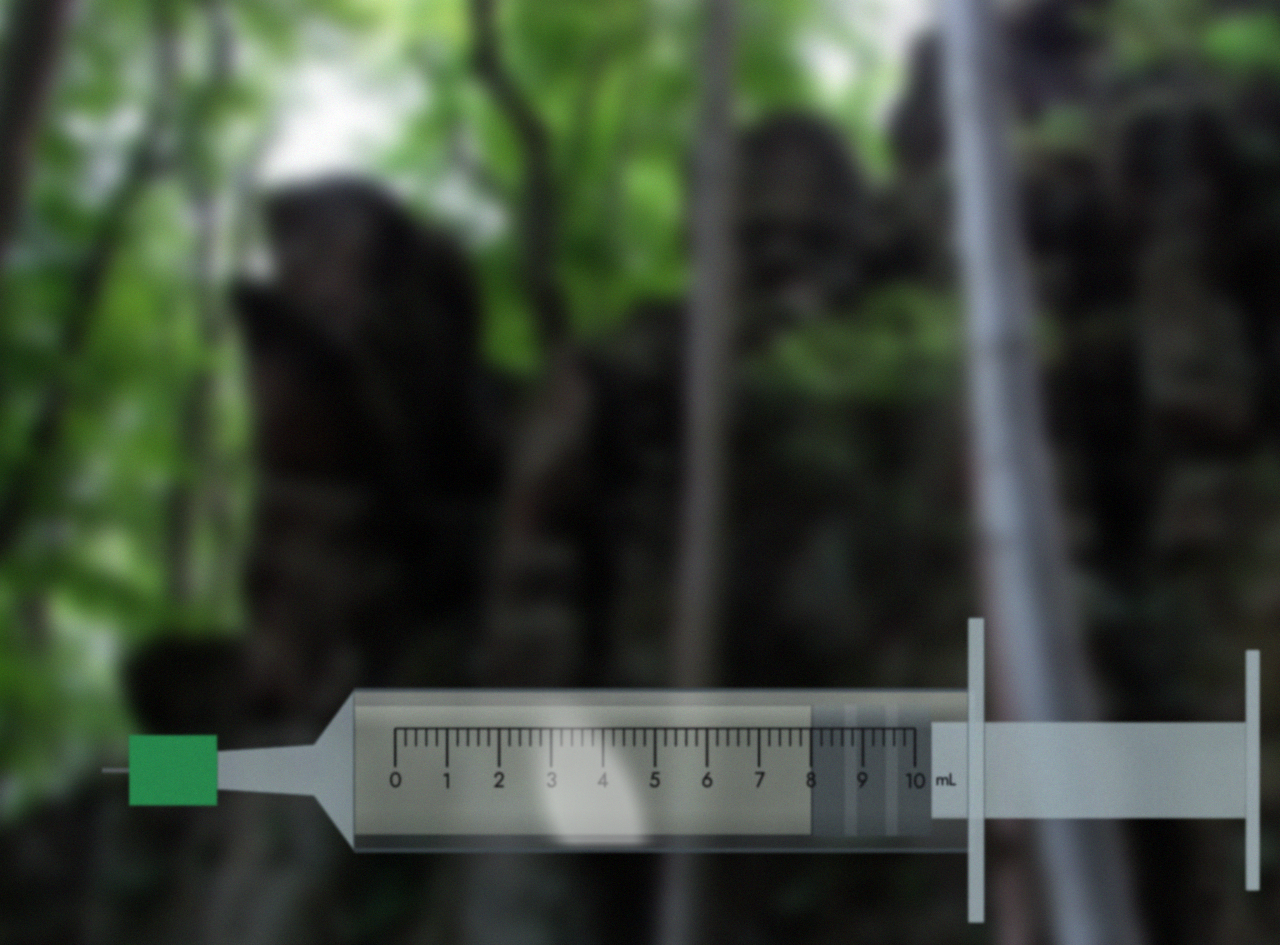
8mL
